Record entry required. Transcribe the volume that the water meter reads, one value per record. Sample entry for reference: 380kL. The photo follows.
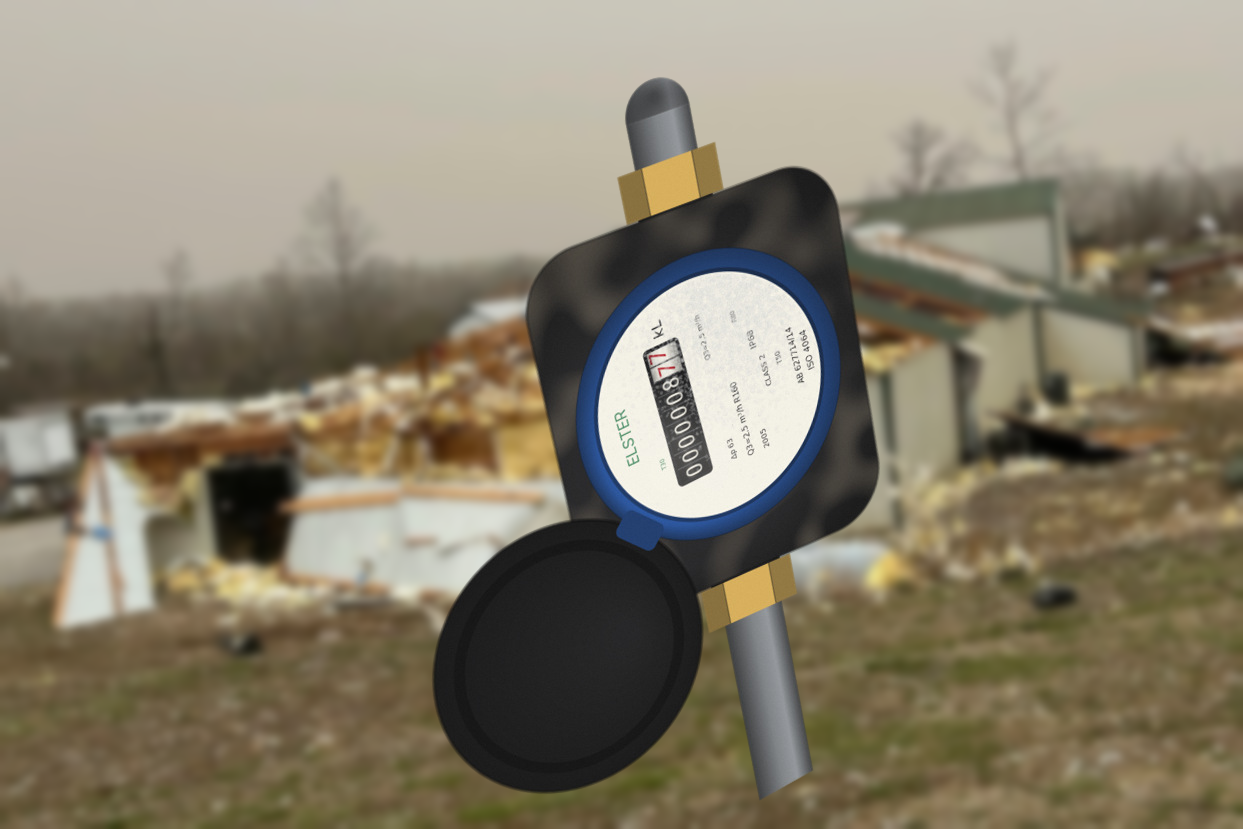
8.77kL
